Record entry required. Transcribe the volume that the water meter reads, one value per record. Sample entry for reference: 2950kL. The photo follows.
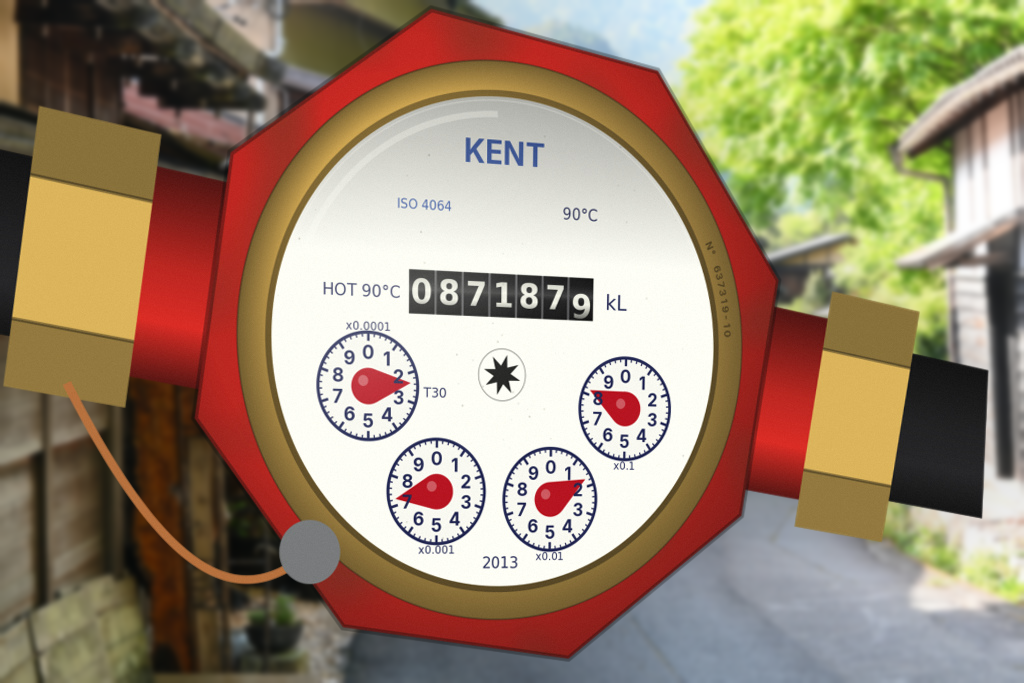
871878.8172kL
